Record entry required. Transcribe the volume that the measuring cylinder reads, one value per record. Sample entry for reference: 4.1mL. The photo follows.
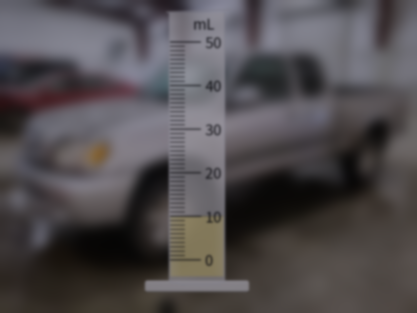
10mL
